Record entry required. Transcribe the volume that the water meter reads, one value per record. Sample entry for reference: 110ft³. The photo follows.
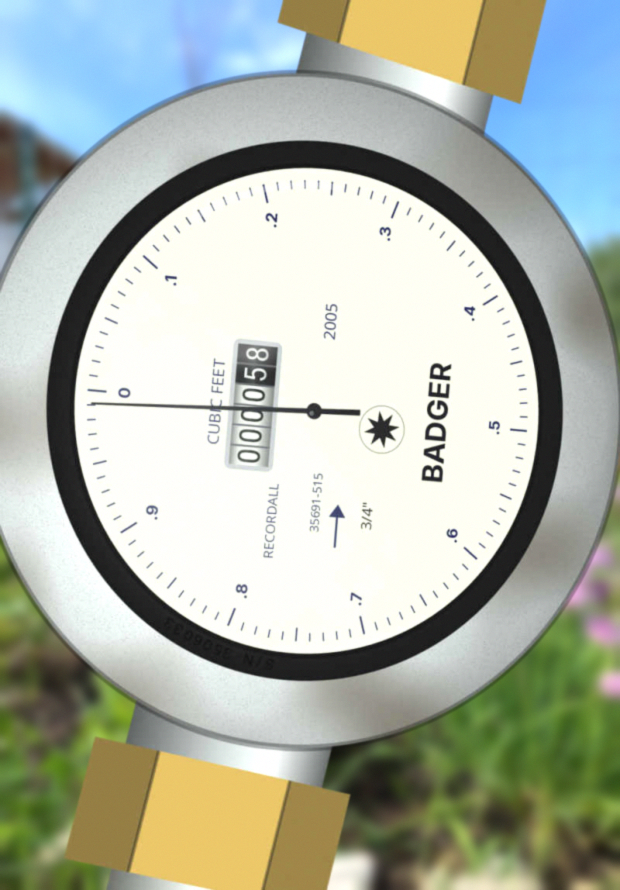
57.99ft³
